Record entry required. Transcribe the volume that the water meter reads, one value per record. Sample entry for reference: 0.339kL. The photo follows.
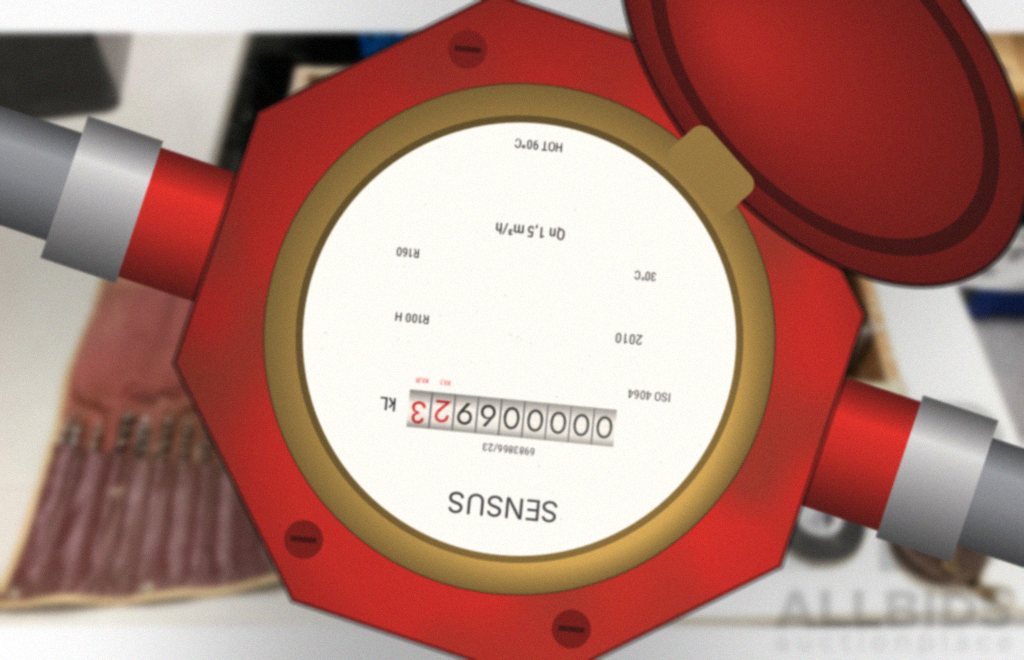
69.23kL
